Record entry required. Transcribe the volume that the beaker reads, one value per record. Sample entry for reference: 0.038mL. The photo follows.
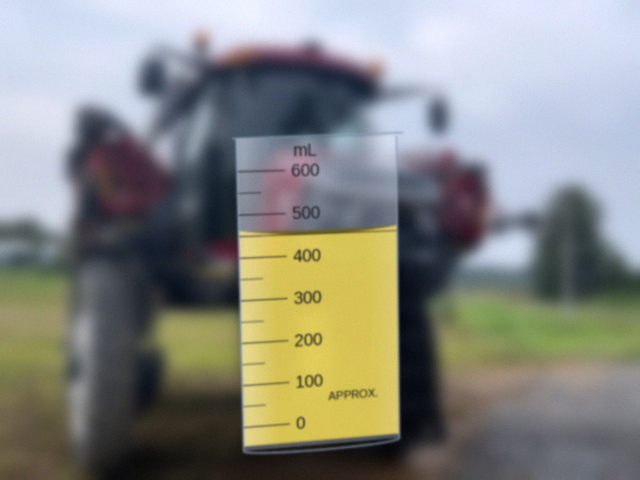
450mL
